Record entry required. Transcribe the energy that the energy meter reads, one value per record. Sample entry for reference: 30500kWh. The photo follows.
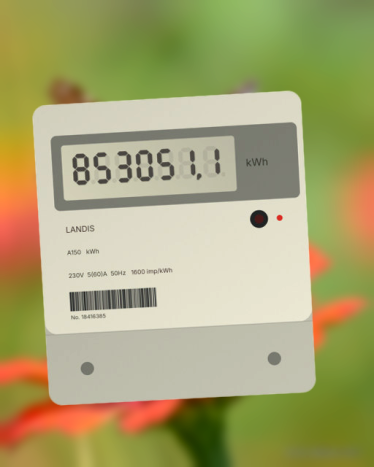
853051.1kWh
